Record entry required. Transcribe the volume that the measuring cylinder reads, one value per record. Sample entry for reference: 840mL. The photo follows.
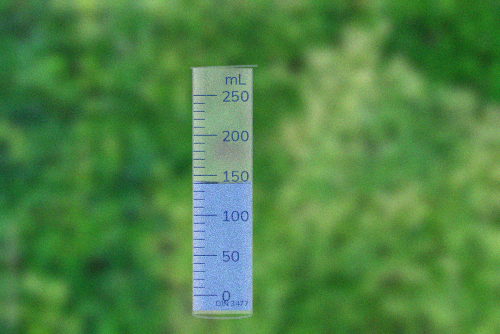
140mL
